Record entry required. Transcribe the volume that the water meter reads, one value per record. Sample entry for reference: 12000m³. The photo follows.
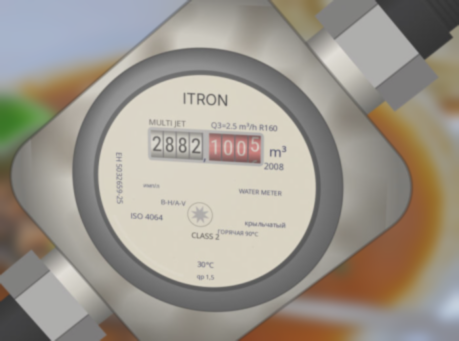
2882.1005m³
